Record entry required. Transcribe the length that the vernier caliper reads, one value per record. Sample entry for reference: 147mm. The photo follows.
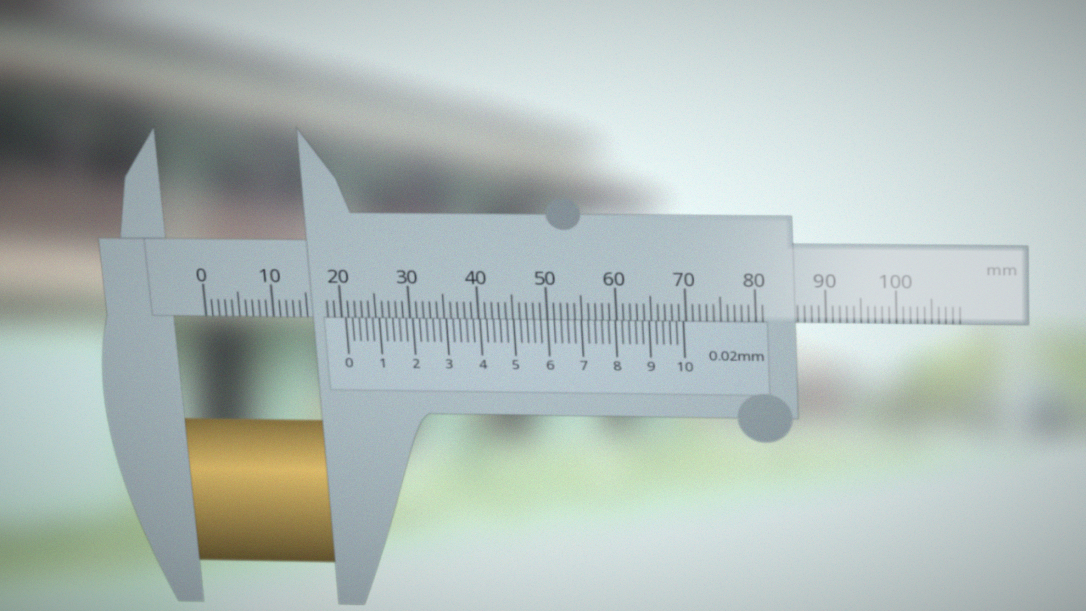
20.6mm
